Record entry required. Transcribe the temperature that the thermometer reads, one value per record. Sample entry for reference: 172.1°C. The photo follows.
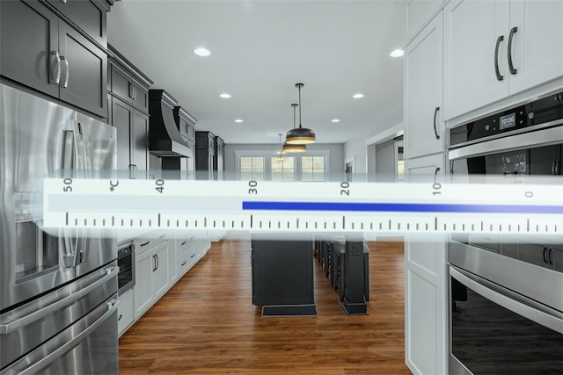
31°C
